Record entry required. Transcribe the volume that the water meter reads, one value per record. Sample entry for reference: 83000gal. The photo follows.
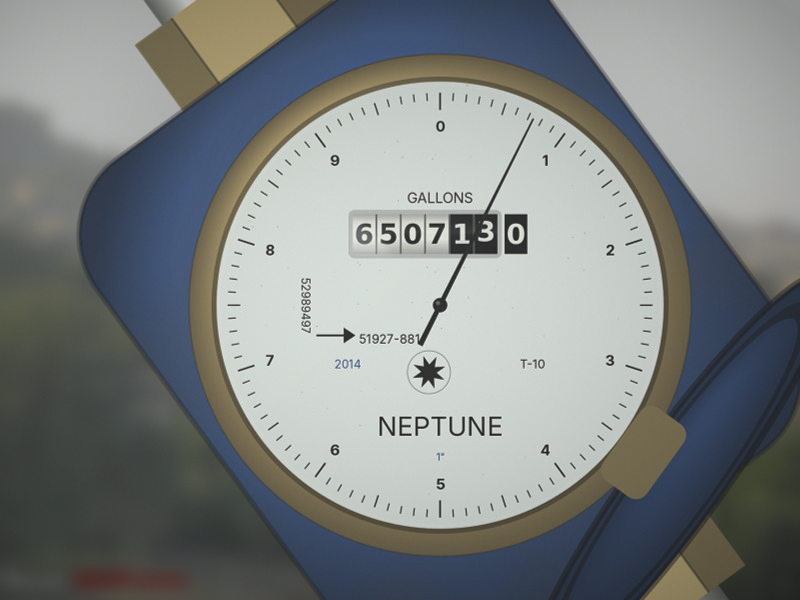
6507130.7gal
